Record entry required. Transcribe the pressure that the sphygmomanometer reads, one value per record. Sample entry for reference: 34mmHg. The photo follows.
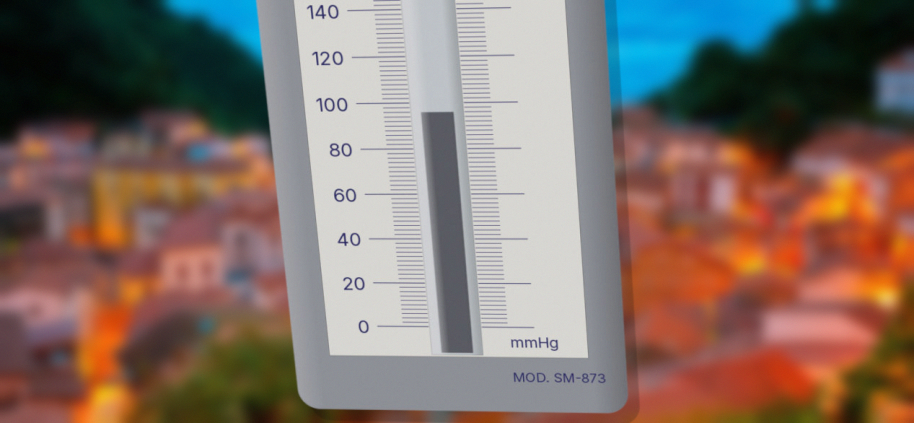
96mmHg
